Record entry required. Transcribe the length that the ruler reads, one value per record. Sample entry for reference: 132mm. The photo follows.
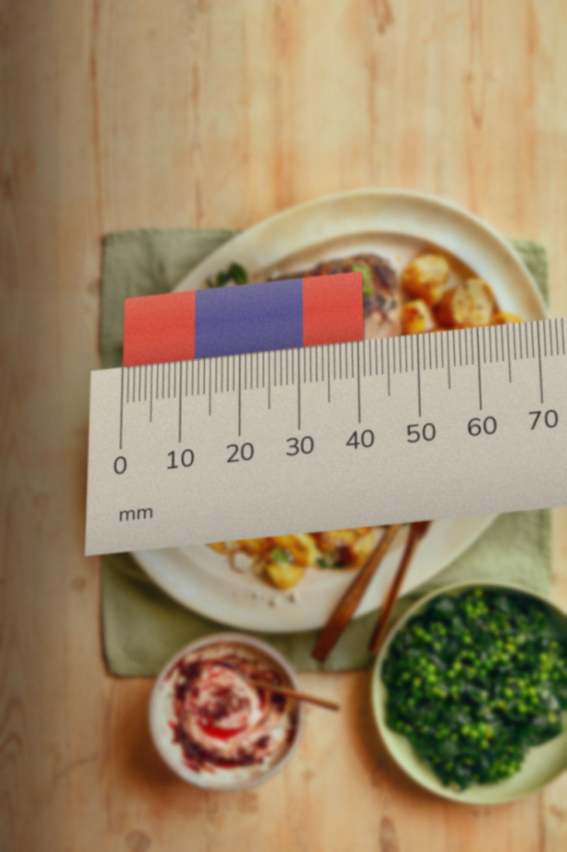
41mm
